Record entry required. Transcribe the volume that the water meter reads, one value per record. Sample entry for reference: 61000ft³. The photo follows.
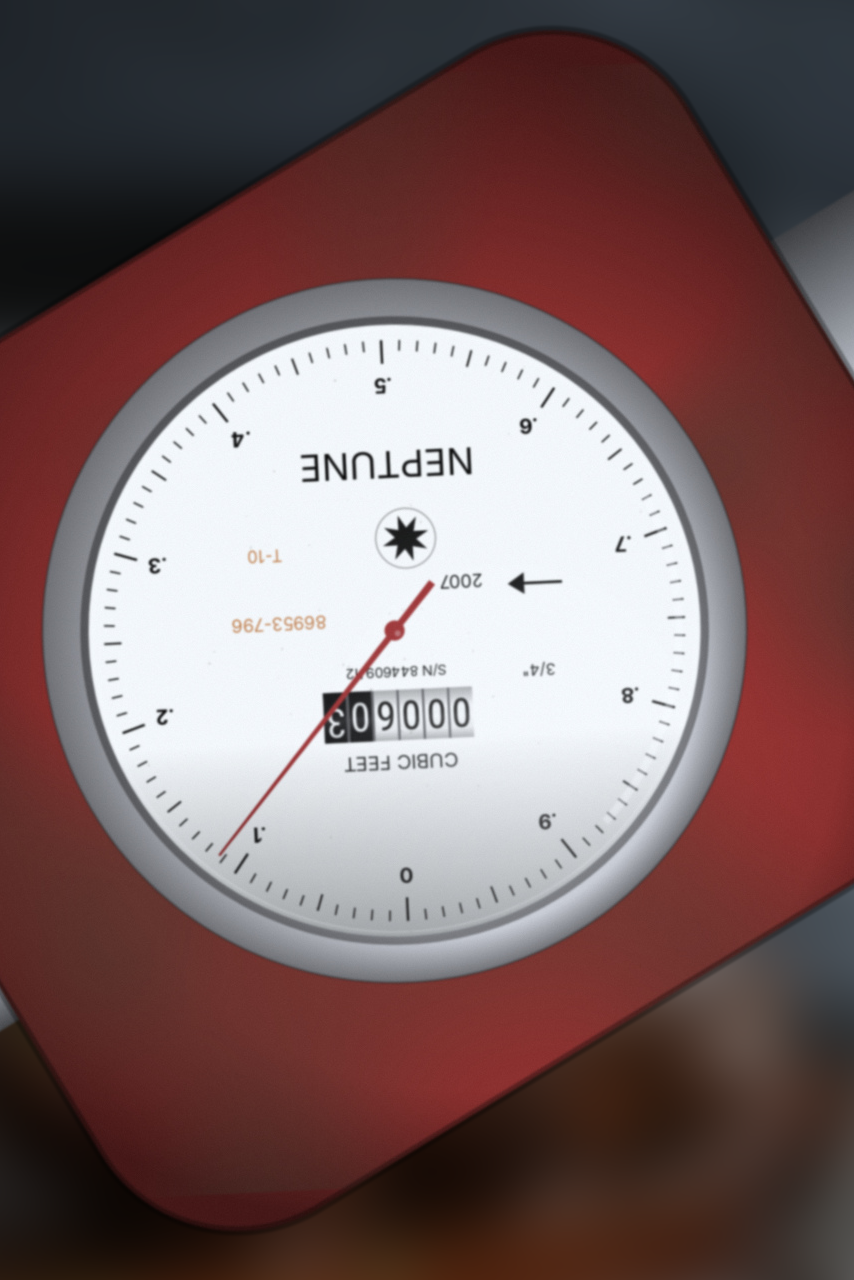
603.11ft³
